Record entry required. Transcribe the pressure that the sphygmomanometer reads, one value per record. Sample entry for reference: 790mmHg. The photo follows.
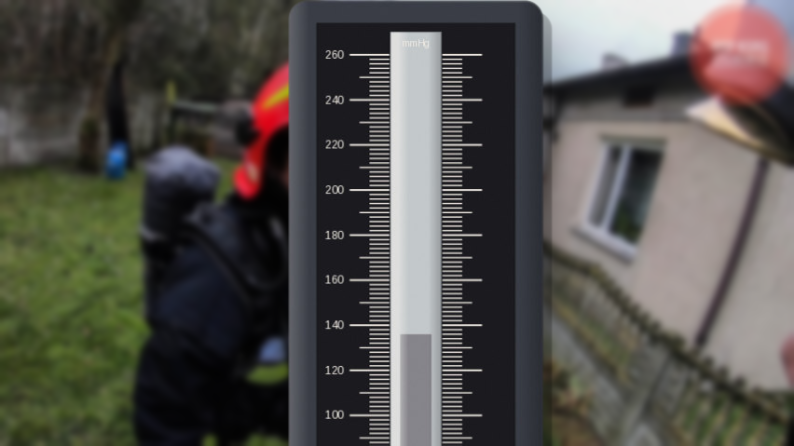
136mmHg
